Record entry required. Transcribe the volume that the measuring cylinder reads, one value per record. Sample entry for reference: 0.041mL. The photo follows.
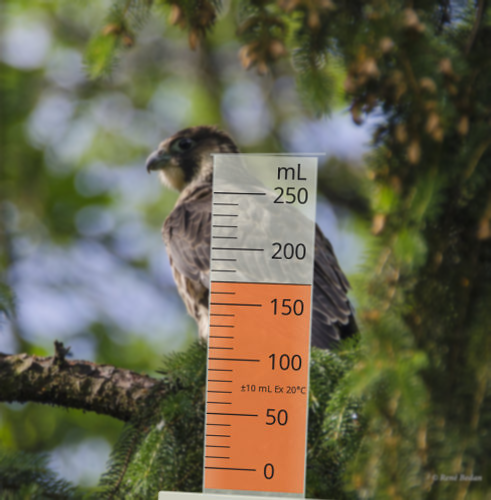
170mL
